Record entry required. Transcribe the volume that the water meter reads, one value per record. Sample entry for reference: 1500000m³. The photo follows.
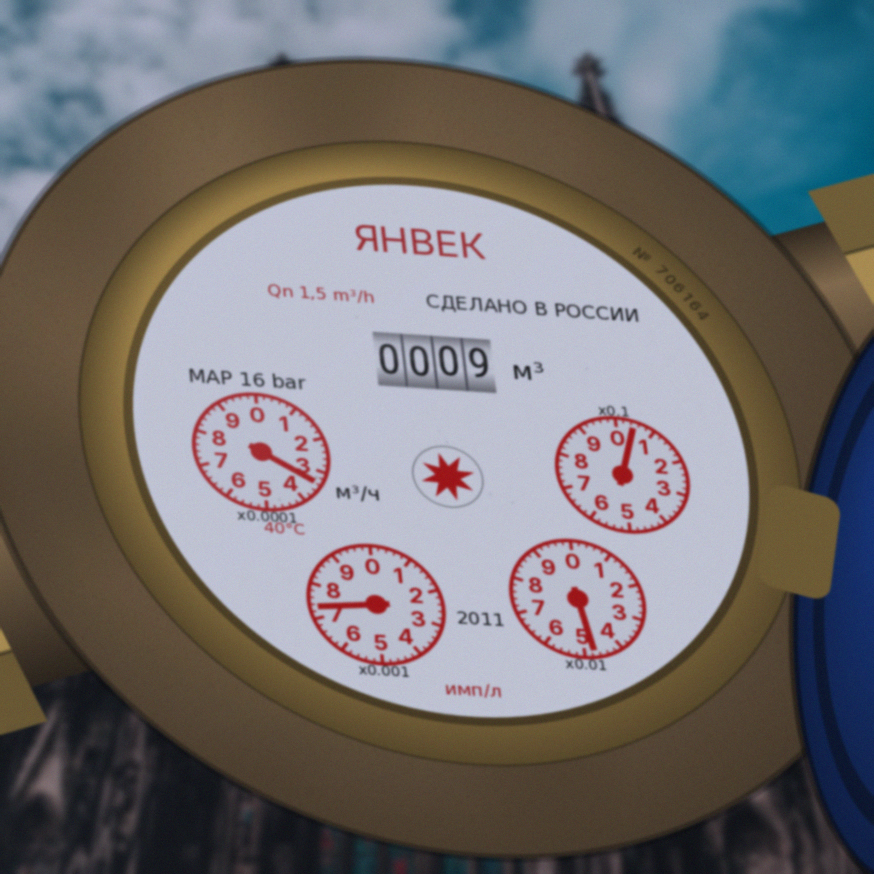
9.0473m³
